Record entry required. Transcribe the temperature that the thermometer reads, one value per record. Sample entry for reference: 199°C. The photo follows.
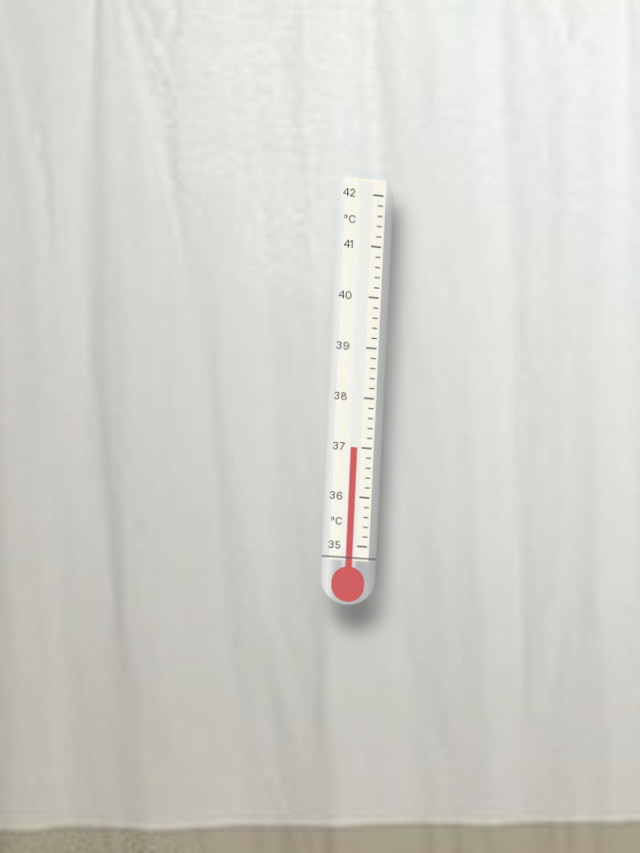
37°C
